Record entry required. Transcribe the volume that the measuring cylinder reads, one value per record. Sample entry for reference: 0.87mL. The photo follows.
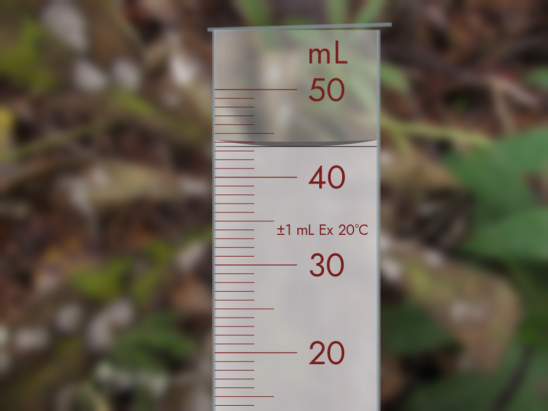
43.5mL
